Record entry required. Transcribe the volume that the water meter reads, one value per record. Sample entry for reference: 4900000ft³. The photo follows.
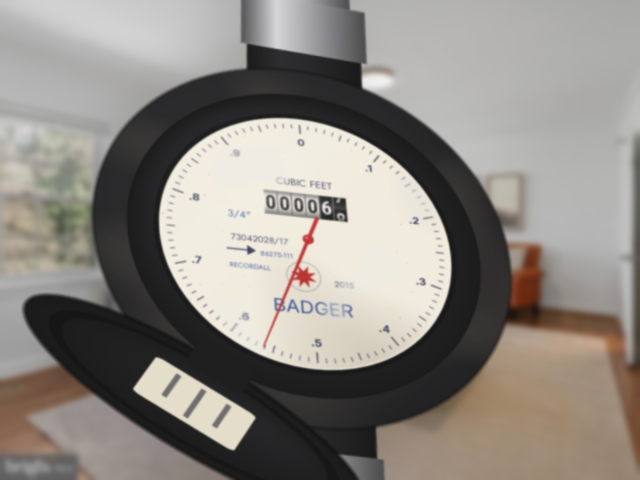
67.56ft³
